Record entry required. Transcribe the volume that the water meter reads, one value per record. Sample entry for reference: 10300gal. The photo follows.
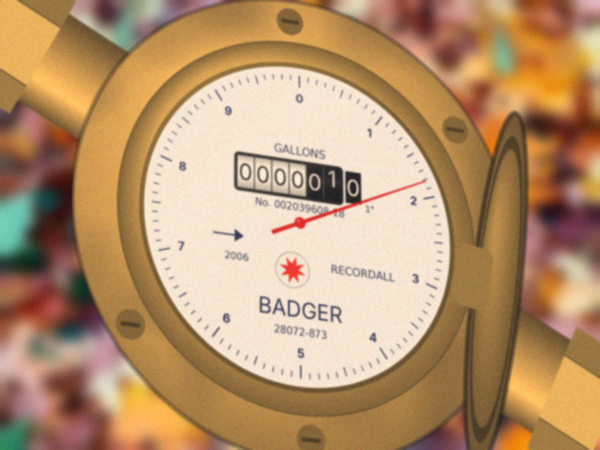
11.8gal
